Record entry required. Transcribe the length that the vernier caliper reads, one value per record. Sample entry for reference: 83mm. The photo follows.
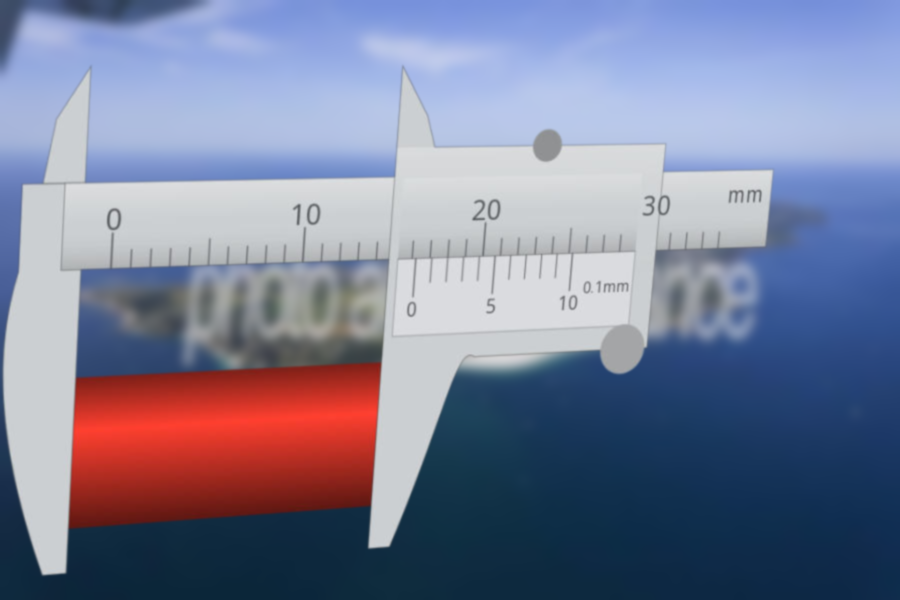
16.2mm
